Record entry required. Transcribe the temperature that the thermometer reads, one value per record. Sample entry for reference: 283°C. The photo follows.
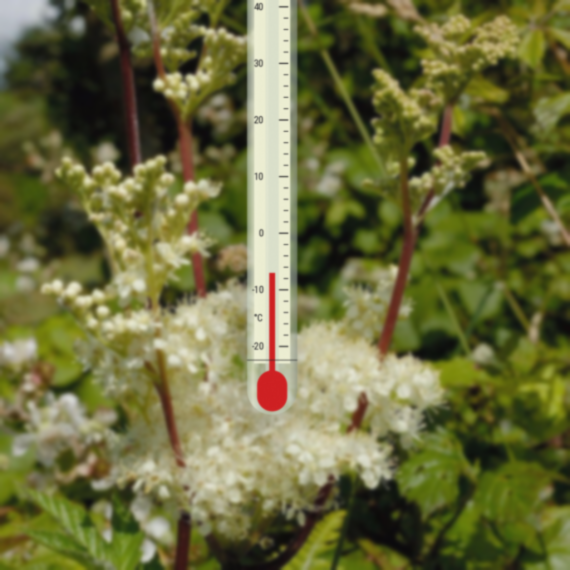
-7°C
